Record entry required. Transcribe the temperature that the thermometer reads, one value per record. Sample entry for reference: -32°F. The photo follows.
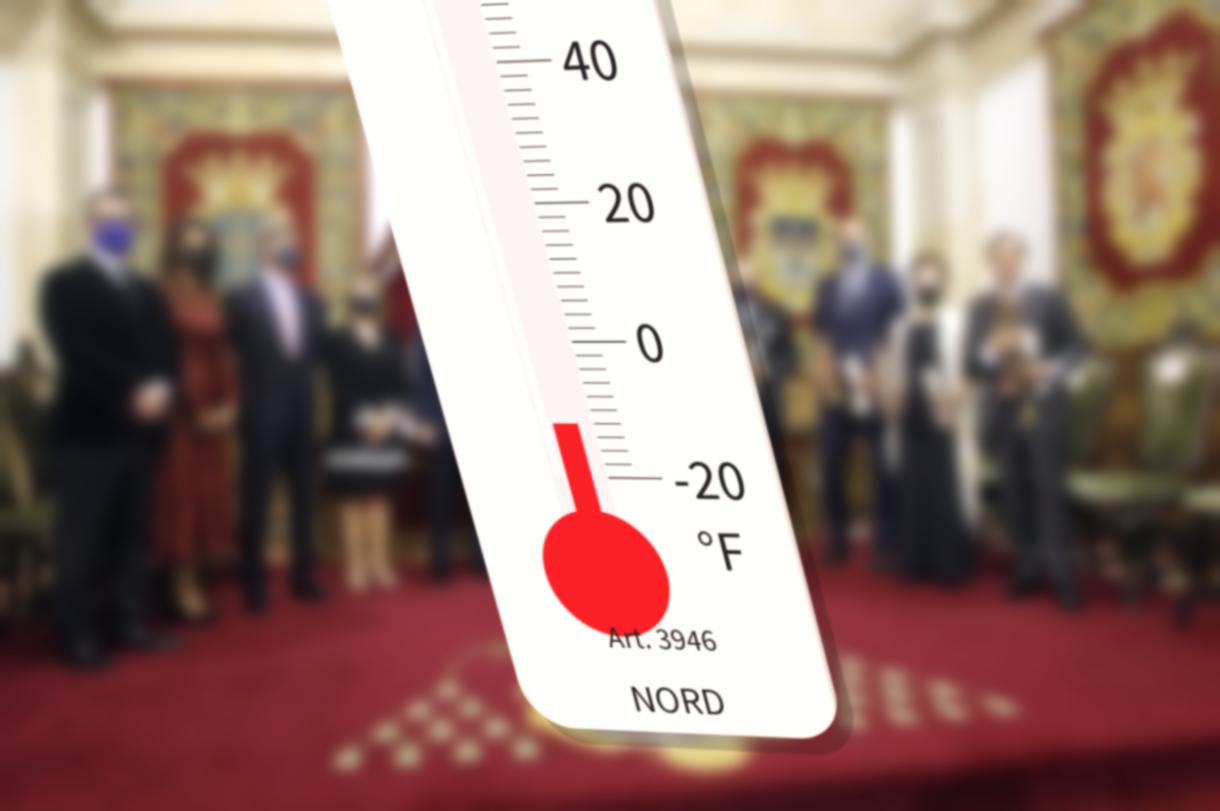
-12°F
